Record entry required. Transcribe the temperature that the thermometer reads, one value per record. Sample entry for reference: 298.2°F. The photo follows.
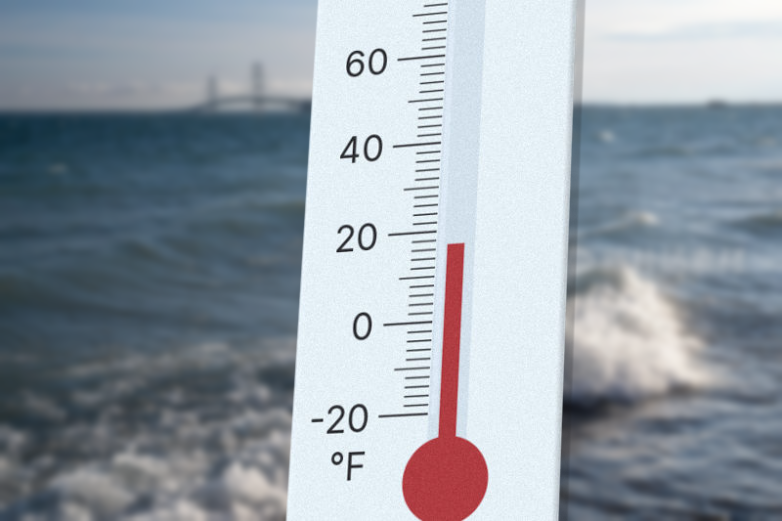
17°F
